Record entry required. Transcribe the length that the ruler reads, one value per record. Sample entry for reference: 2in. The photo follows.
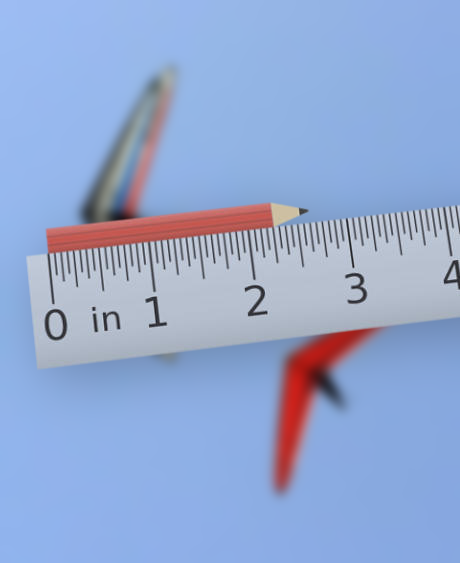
2.625in
